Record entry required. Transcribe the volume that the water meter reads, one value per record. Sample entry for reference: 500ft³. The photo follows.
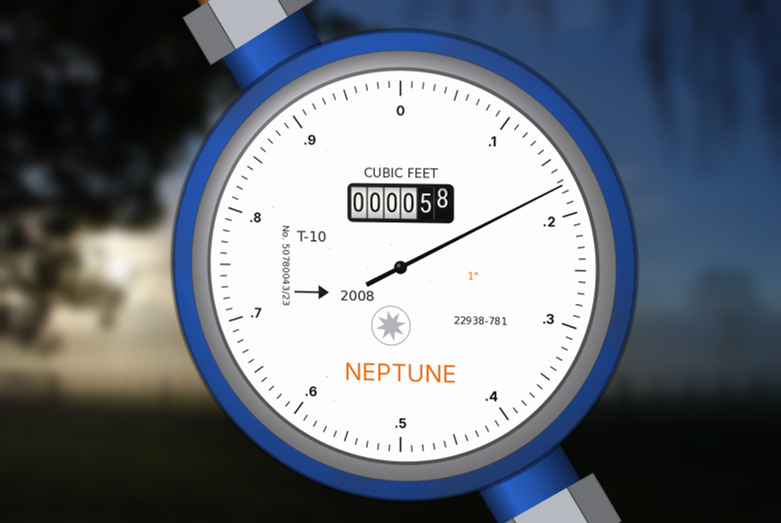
58.17ft³
